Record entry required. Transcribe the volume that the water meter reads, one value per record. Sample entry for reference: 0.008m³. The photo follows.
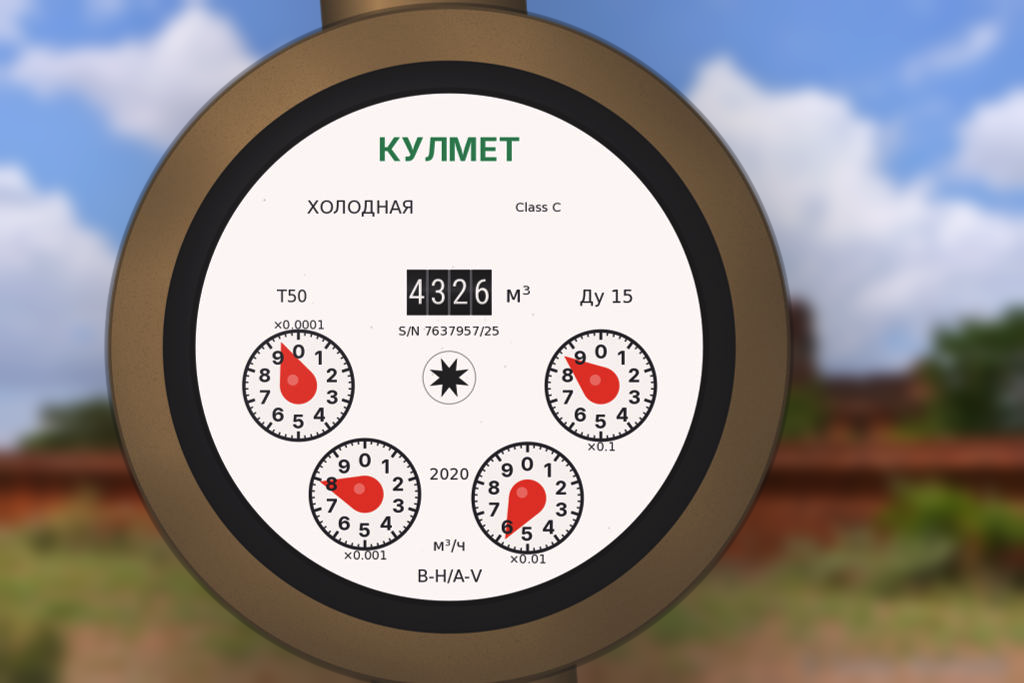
4326.8579m³
